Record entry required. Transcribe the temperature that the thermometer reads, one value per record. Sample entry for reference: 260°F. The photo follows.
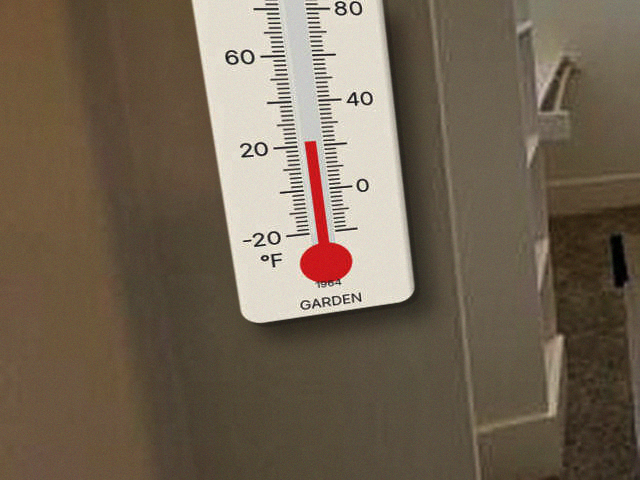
22°F
